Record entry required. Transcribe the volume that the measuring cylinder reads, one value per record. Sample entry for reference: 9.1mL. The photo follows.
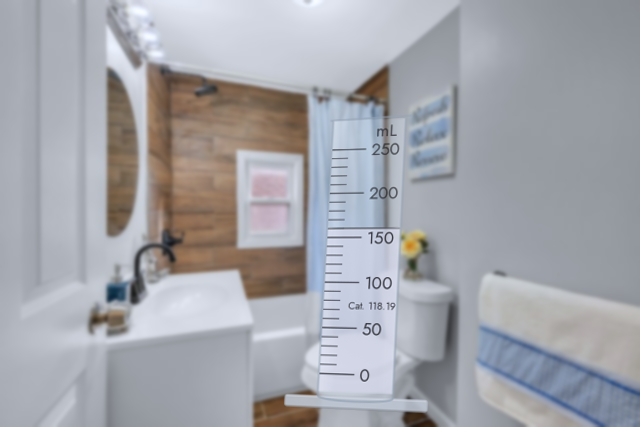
160mL
